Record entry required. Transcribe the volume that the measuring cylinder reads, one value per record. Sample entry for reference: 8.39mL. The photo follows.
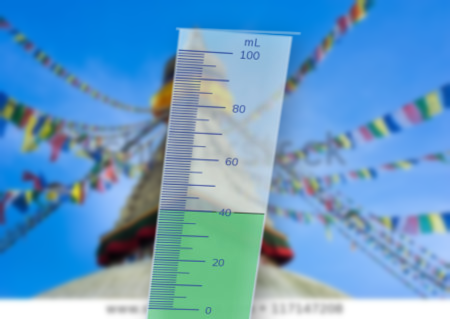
40mL
